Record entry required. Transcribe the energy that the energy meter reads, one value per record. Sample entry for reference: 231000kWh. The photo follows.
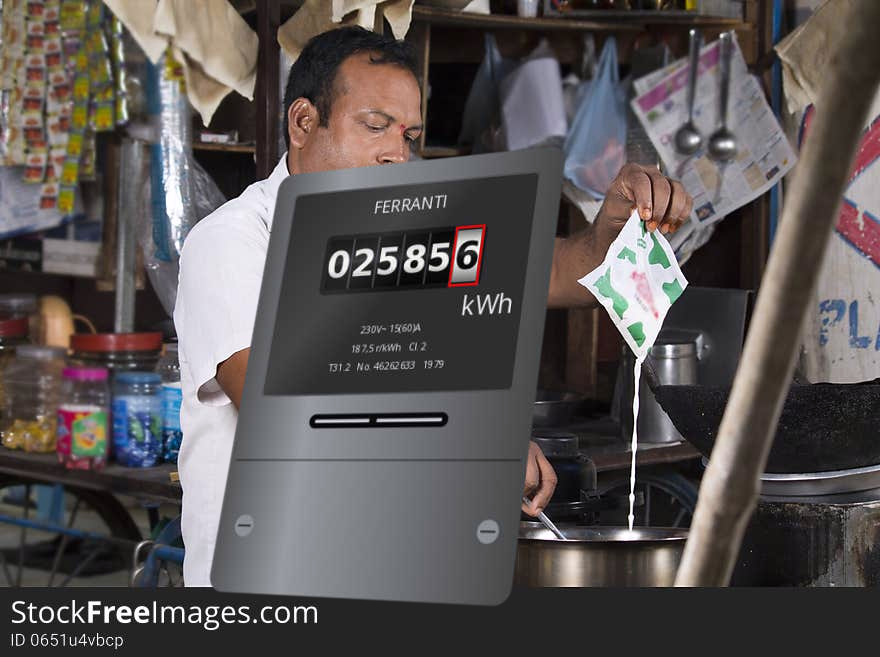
2585.6kWh
